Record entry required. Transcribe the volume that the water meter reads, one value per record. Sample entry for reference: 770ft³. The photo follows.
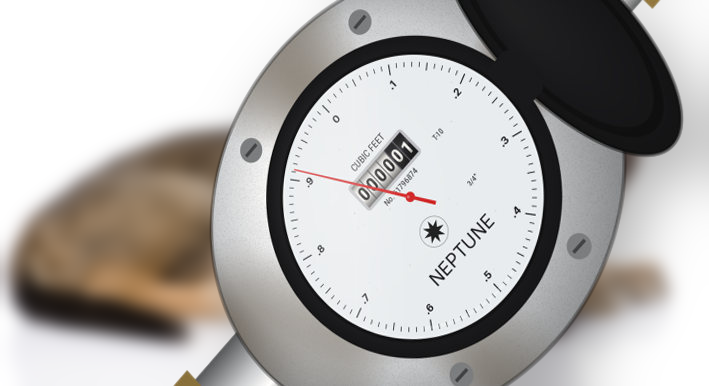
0.91ft³
